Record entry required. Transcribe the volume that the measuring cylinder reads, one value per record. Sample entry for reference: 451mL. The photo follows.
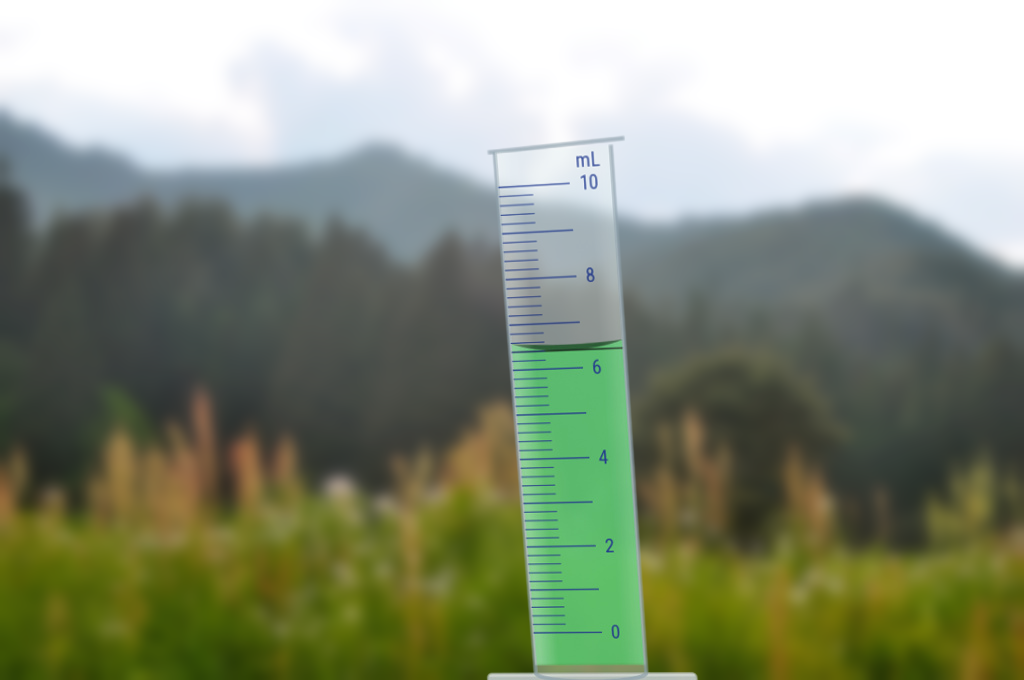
6.4mL
